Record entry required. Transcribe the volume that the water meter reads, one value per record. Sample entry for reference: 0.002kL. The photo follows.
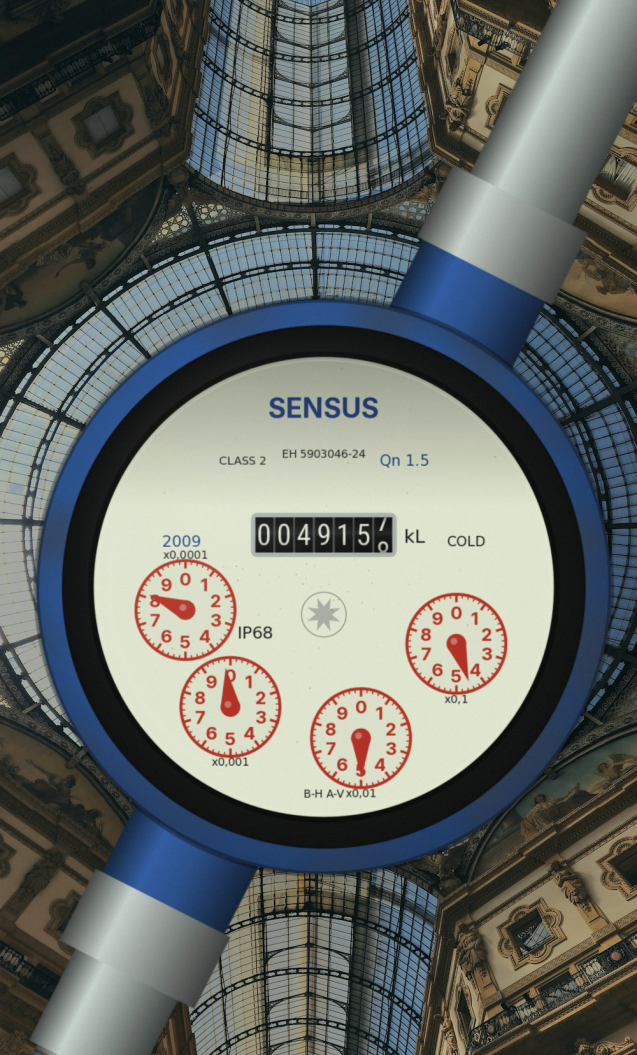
49157.4498kL
